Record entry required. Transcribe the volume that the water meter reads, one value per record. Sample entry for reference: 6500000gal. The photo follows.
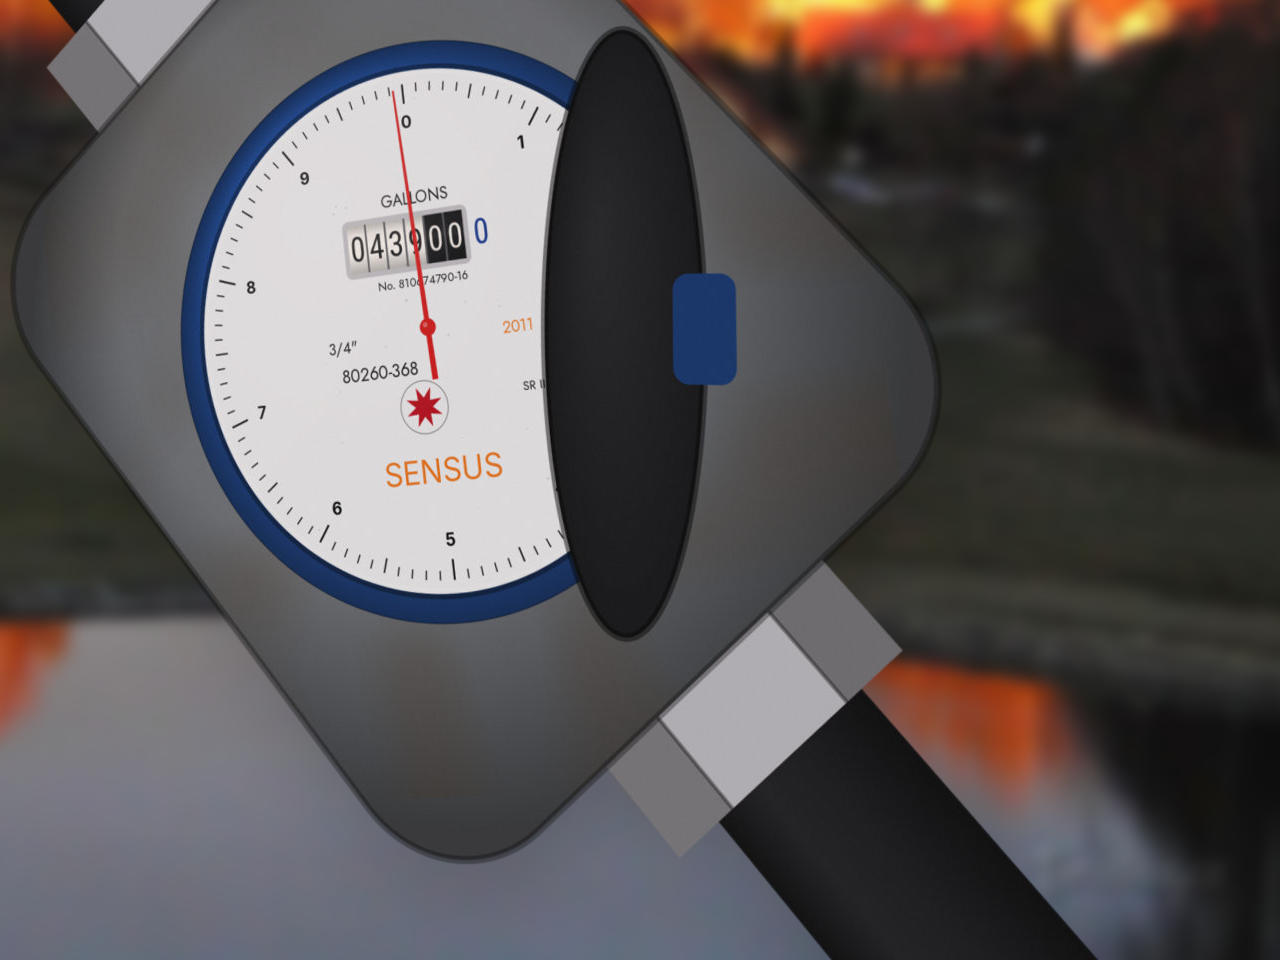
438999.9gal
